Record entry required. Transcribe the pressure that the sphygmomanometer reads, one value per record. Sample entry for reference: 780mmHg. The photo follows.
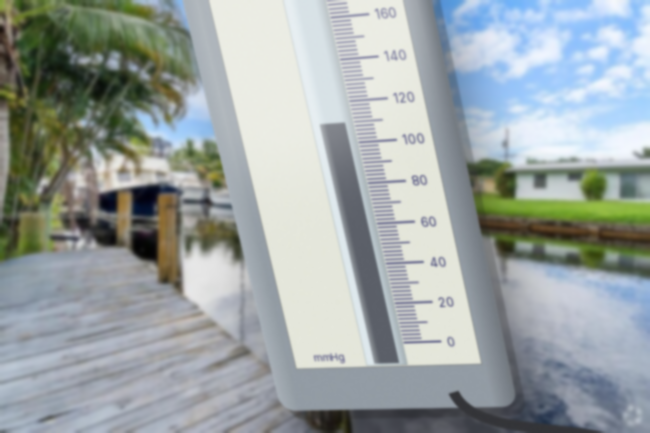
110mmHg
